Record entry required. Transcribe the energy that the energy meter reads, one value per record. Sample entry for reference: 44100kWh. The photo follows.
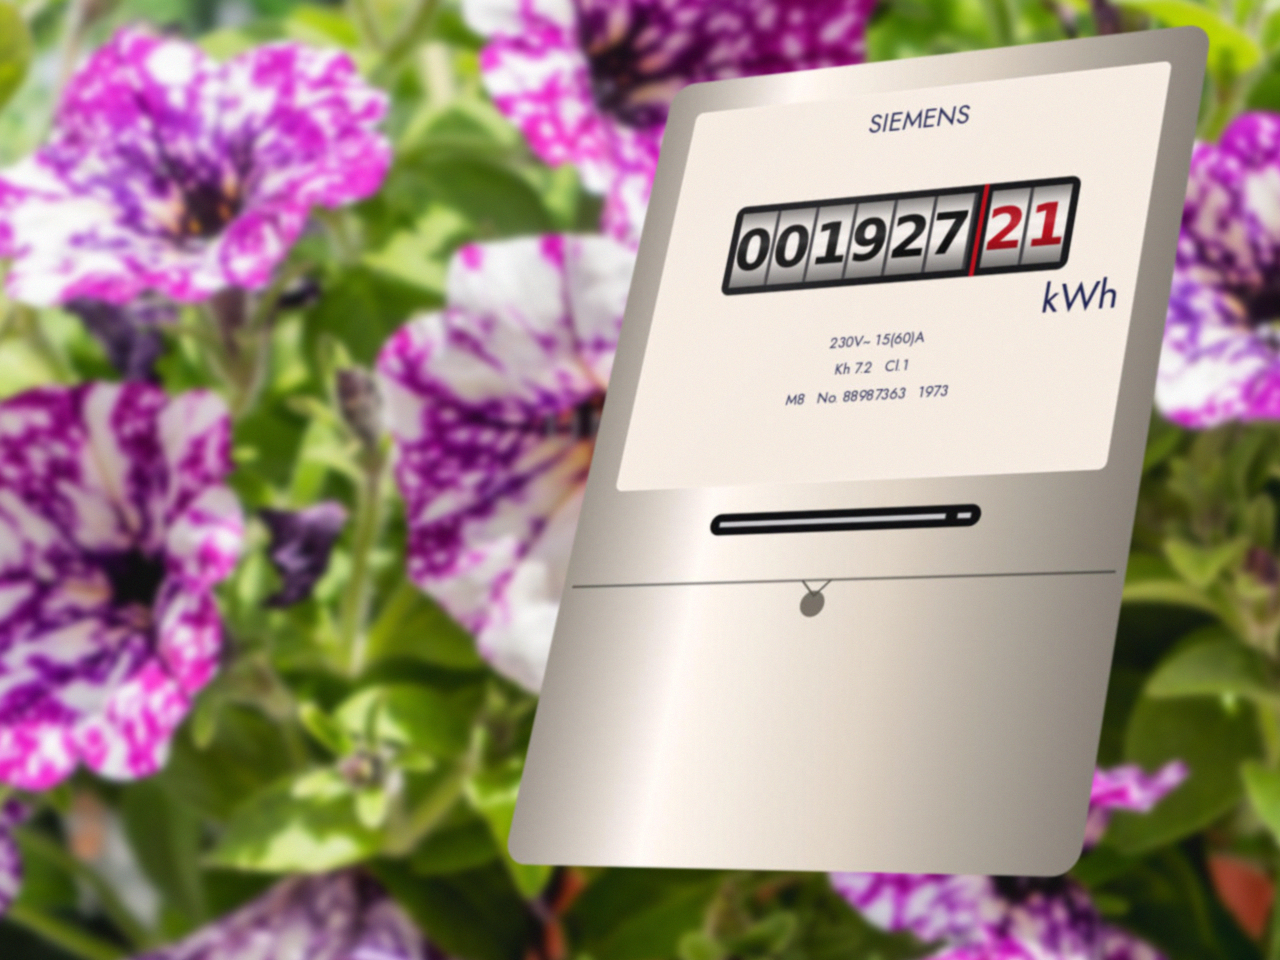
1927.21kWh
